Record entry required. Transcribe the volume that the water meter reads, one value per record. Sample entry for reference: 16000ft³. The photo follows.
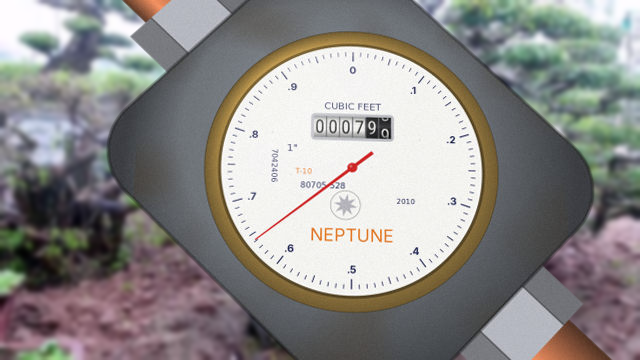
798.64ft³
